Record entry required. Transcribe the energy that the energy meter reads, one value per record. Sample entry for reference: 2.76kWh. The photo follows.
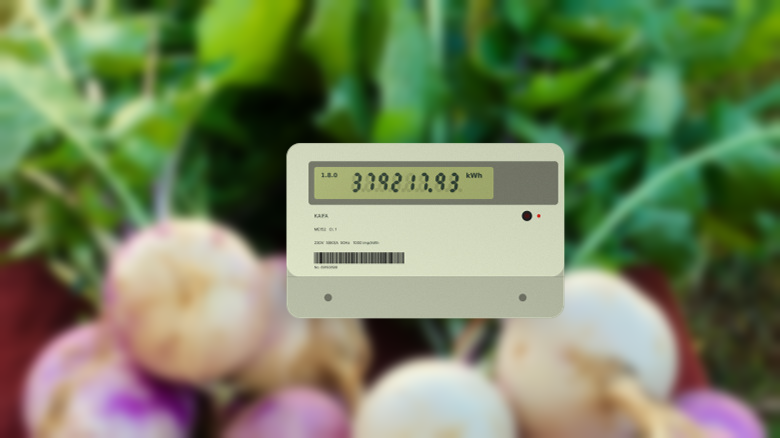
379217.93kWh
